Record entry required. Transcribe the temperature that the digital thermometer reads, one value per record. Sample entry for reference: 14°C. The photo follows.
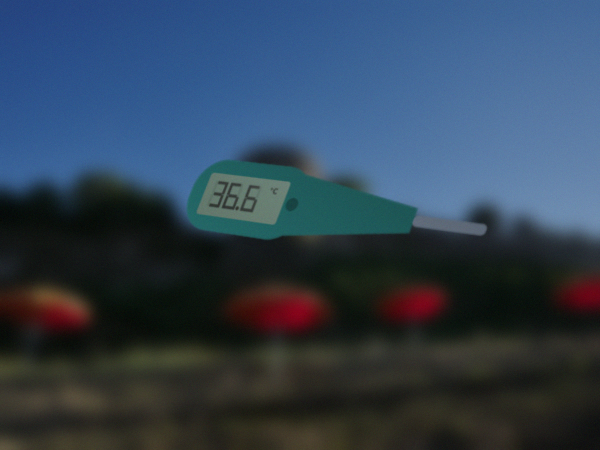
36.6°C
